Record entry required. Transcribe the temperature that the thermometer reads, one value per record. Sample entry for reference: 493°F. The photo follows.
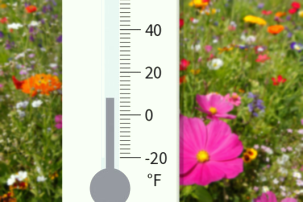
8°F
